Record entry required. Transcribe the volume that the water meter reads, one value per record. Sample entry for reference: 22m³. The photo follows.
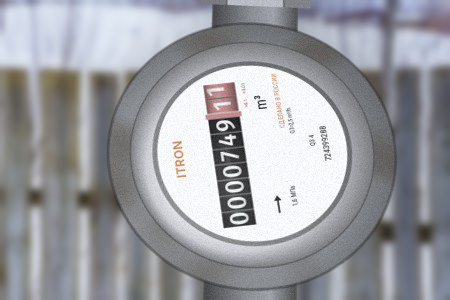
749.11m³
